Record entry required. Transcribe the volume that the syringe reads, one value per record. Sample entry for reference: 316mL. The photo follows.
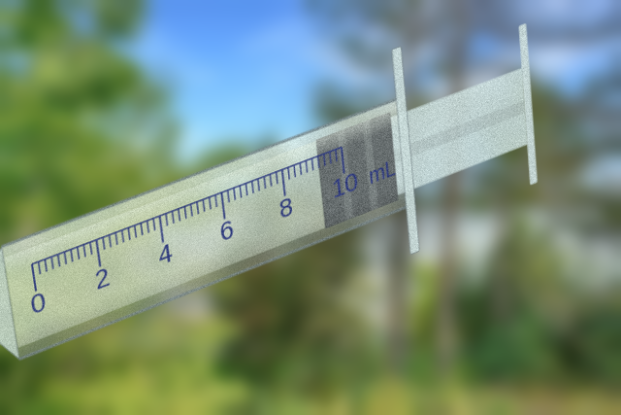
9.2mL
